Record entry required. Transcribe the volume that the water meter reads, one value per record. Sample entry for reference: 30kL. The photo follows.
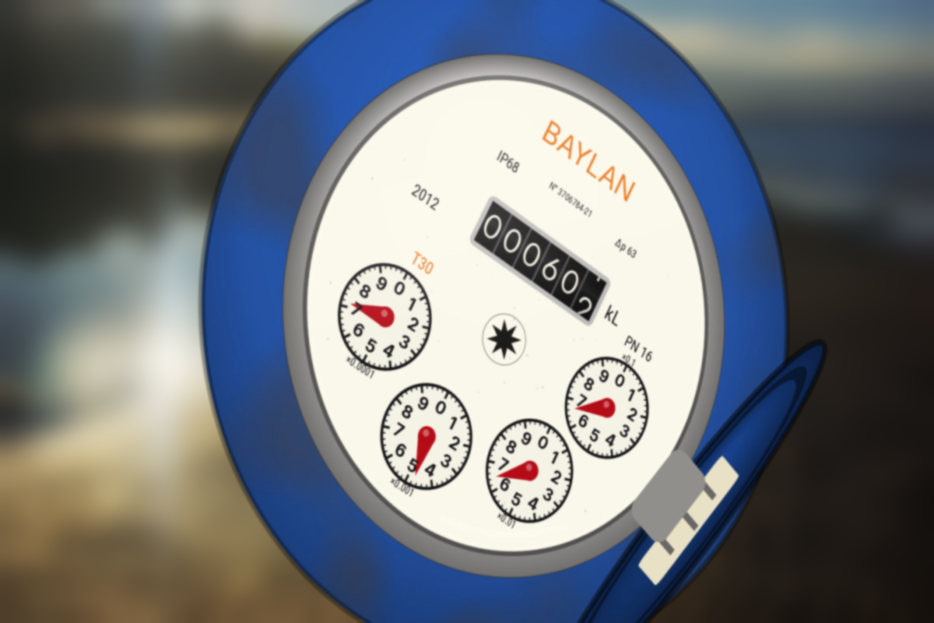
601.6647kL
